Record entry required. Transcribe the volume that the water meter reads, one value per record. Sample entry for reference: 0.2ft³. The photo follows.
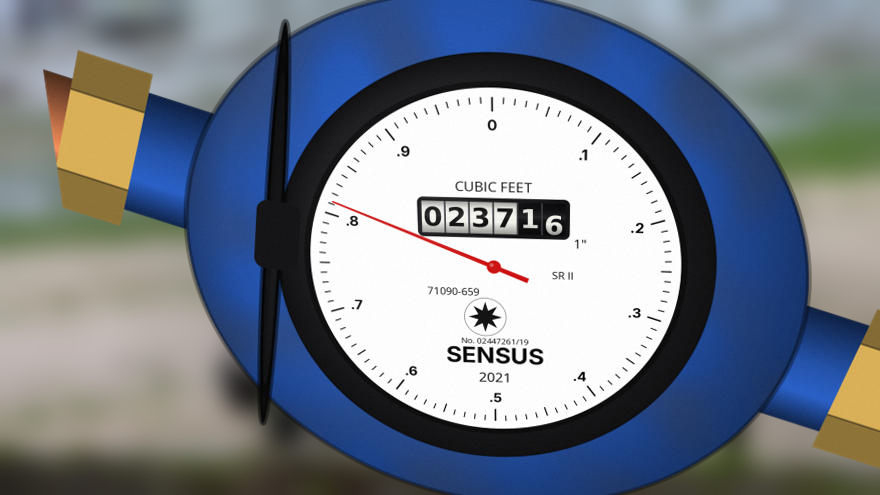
23715.81ft³
